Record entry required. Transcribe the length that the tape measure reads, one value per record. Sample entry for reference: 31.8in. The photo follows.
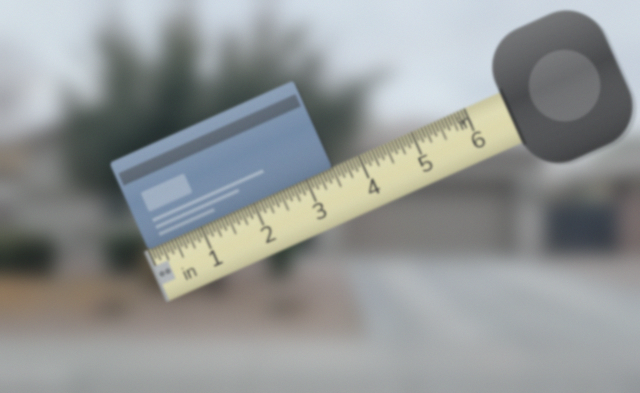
3.5in
